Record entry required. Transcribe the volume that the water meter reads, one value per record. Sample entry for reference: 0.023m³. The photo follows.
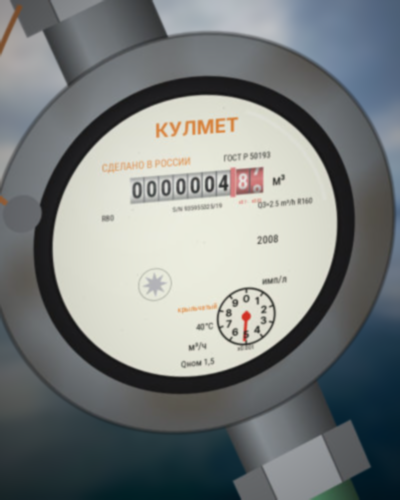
4.875m³
